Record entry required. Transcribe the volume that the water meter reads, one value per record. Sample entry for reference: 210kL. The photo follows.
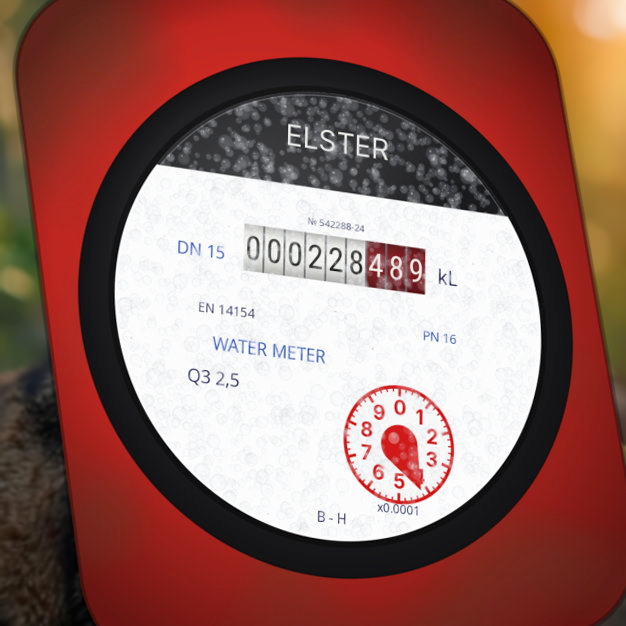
228.4894kL
